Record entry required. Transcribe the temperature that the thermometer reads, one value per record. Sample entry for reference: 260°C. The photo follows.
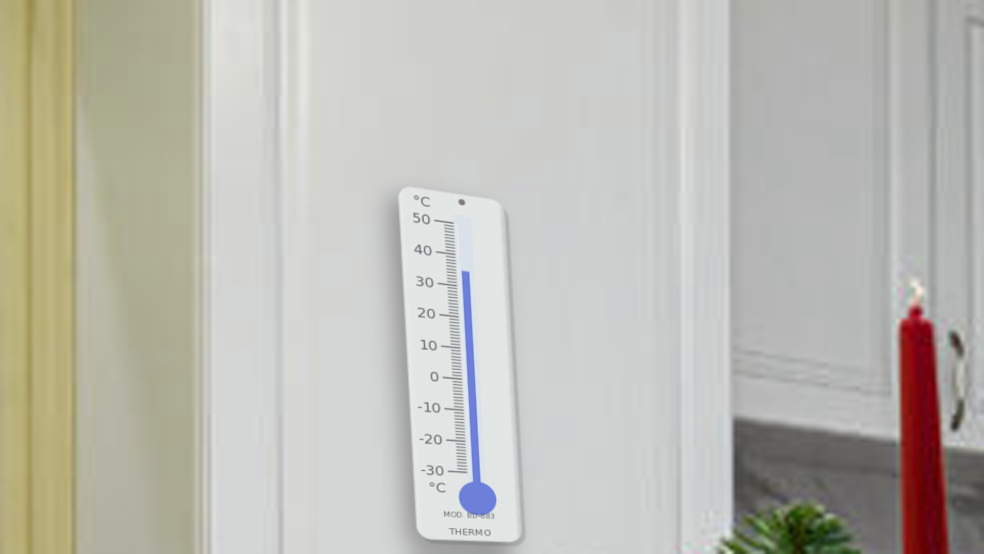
35°C
